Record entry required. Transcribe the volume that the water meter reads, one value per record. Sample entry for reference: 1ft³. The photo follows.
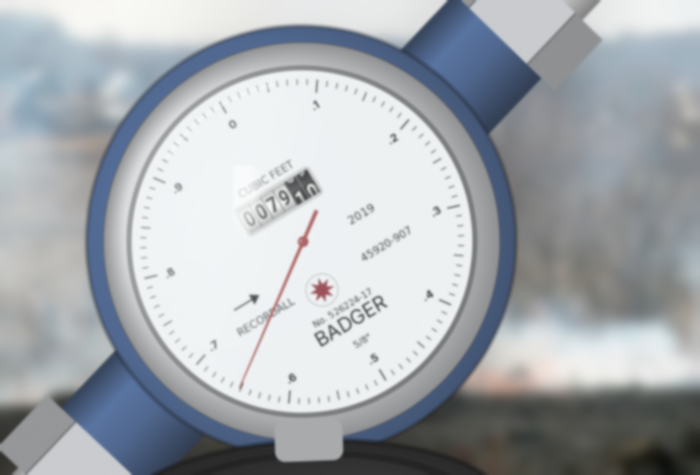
7909.65ft³
